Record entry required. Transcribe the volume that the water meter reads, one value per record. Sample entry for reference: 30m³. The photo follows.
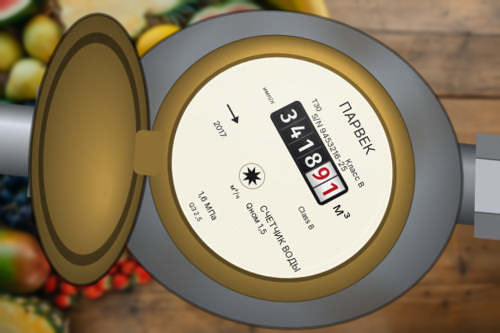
3418.91m³
